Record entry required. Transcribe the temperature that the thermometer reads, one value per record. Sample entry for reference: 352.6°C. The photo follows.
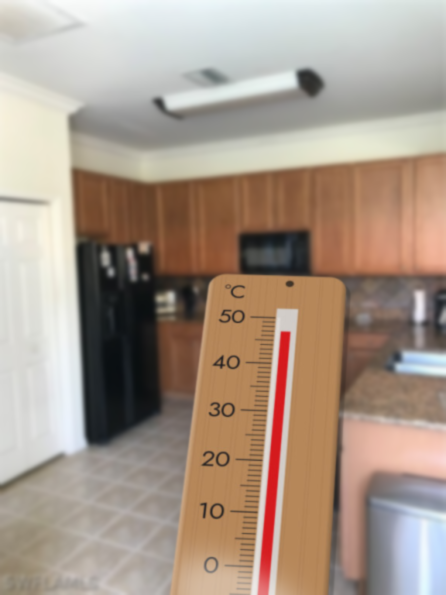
47°C
